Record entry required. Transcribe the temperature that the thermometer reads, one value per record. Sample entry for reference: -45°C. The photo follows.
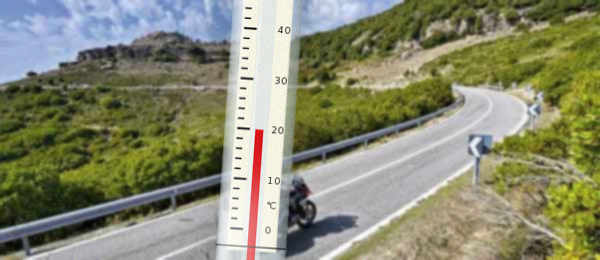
20°C
